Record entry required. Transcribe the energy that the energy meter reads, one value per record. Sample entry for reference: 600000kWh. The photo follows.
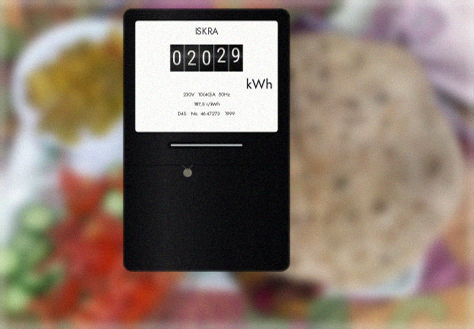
2029kWh
